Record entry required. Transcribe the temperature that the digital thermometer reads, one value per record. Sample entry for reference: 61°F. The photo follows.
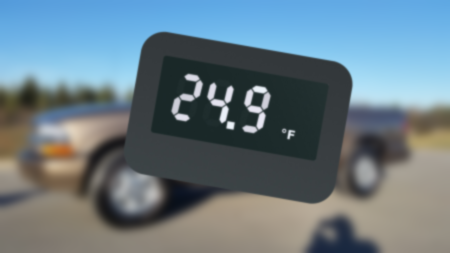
24.9°F
